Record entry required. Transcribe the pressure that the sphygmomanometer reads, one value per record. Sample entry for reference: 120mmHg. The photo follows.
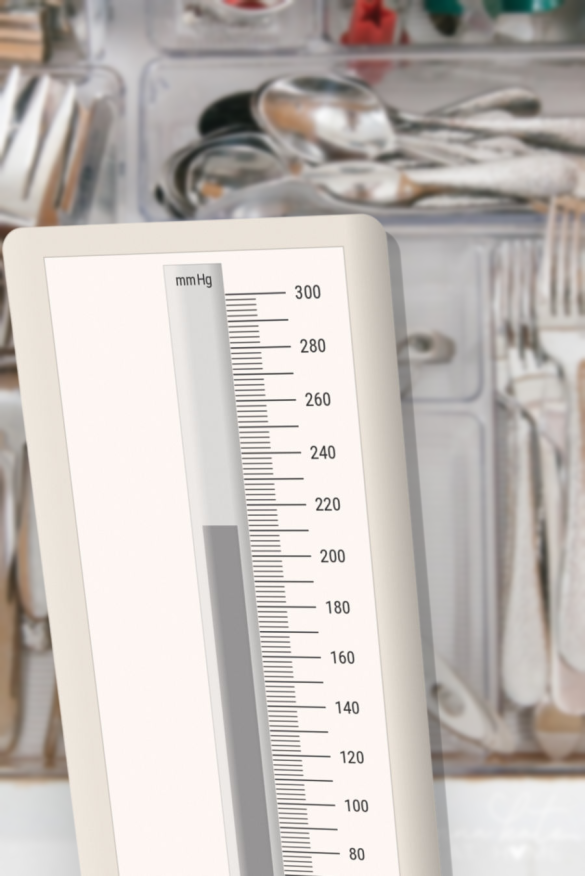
212mmHg
